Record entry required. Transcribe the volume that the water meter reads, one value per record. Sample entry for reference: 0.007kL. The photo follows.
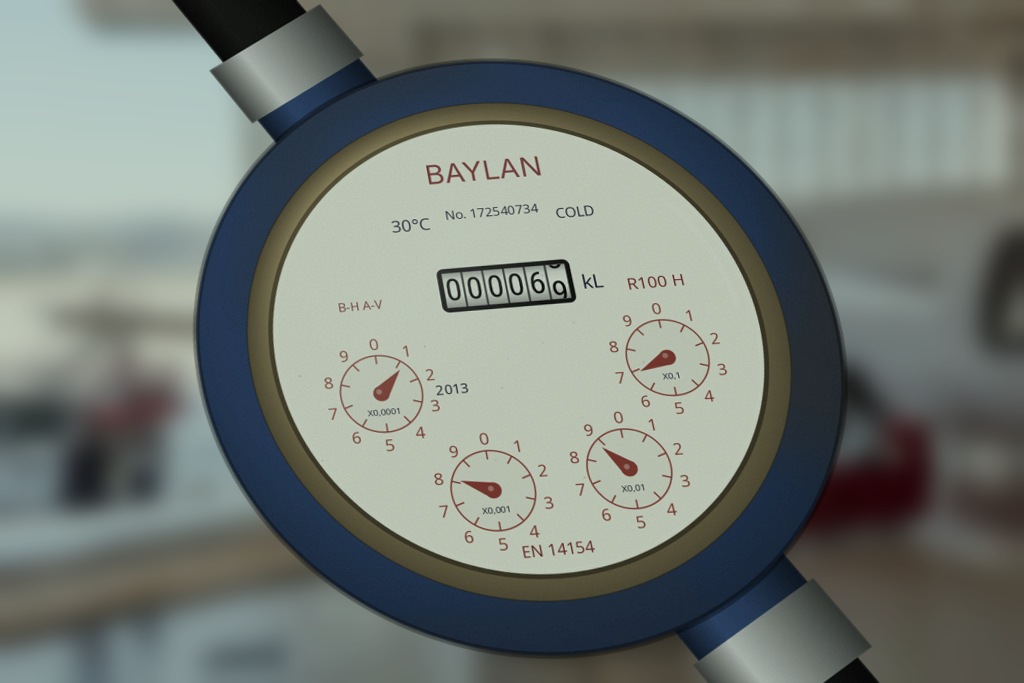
68.6881kL
